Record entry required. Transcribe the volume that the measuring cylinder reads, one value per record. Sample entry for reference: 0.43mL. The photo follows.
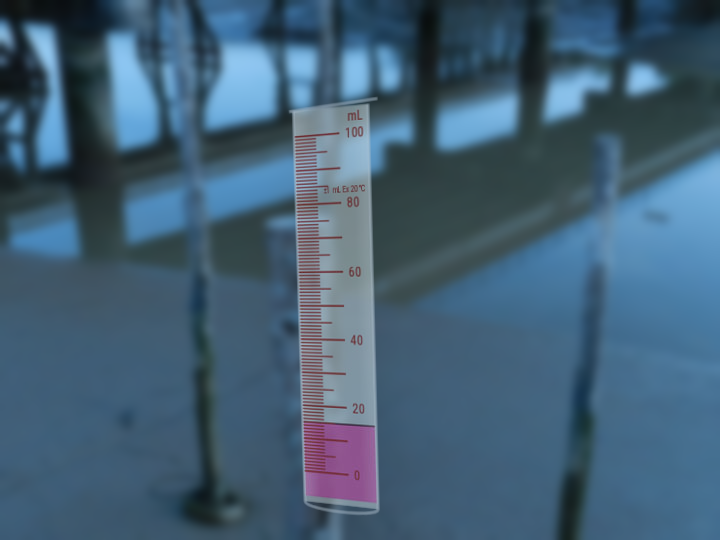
15mL
